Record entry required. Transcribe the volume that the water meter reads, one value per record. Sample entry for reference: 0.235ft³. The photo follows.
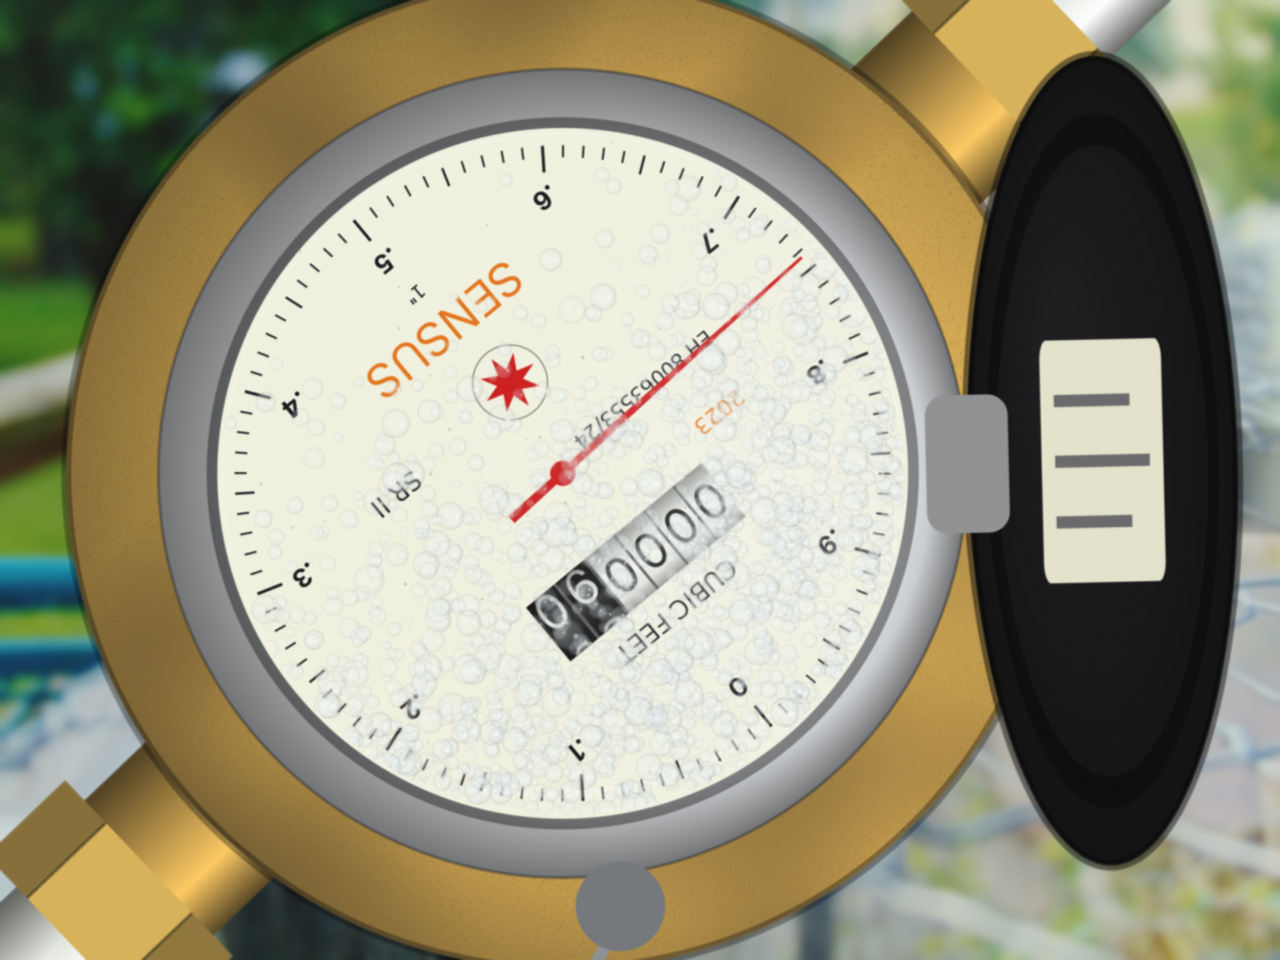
89.74ft³
